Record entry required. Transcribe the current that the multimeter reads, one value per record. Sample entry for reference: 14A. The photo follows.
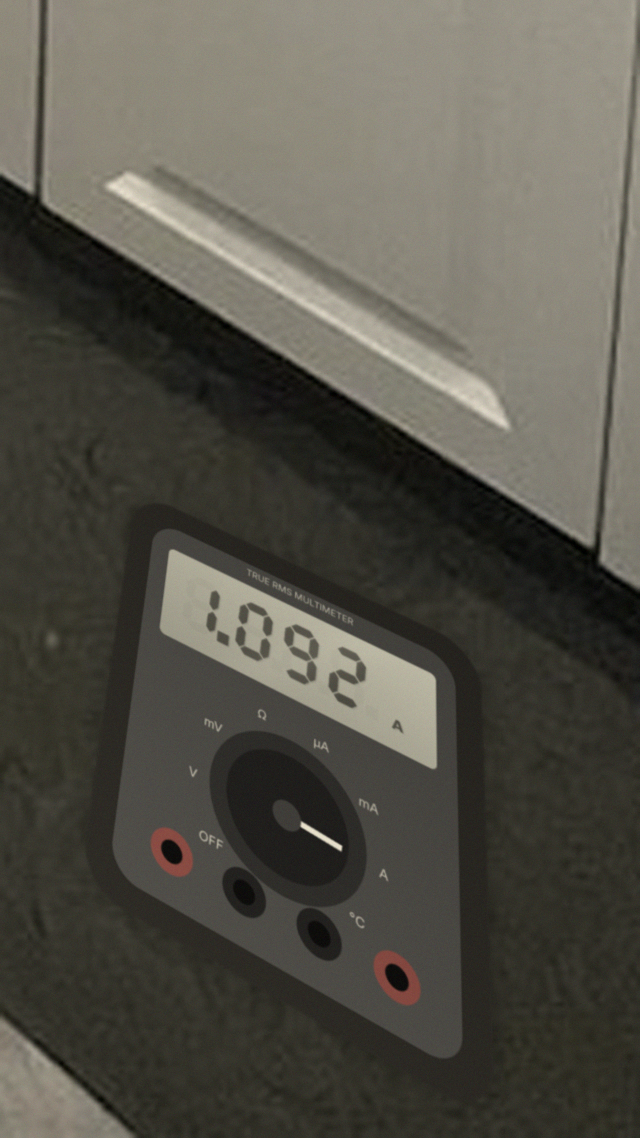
1.092A
